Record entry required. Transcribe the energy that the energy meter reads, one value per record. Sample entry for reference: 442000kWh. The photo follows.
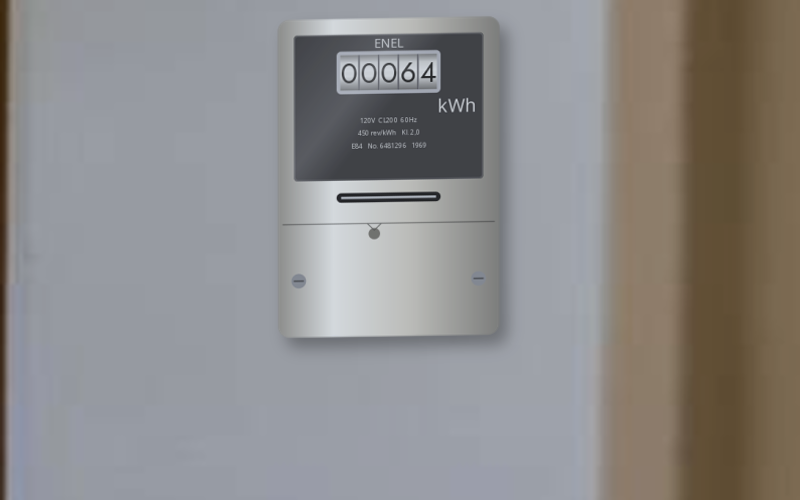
64kWh
